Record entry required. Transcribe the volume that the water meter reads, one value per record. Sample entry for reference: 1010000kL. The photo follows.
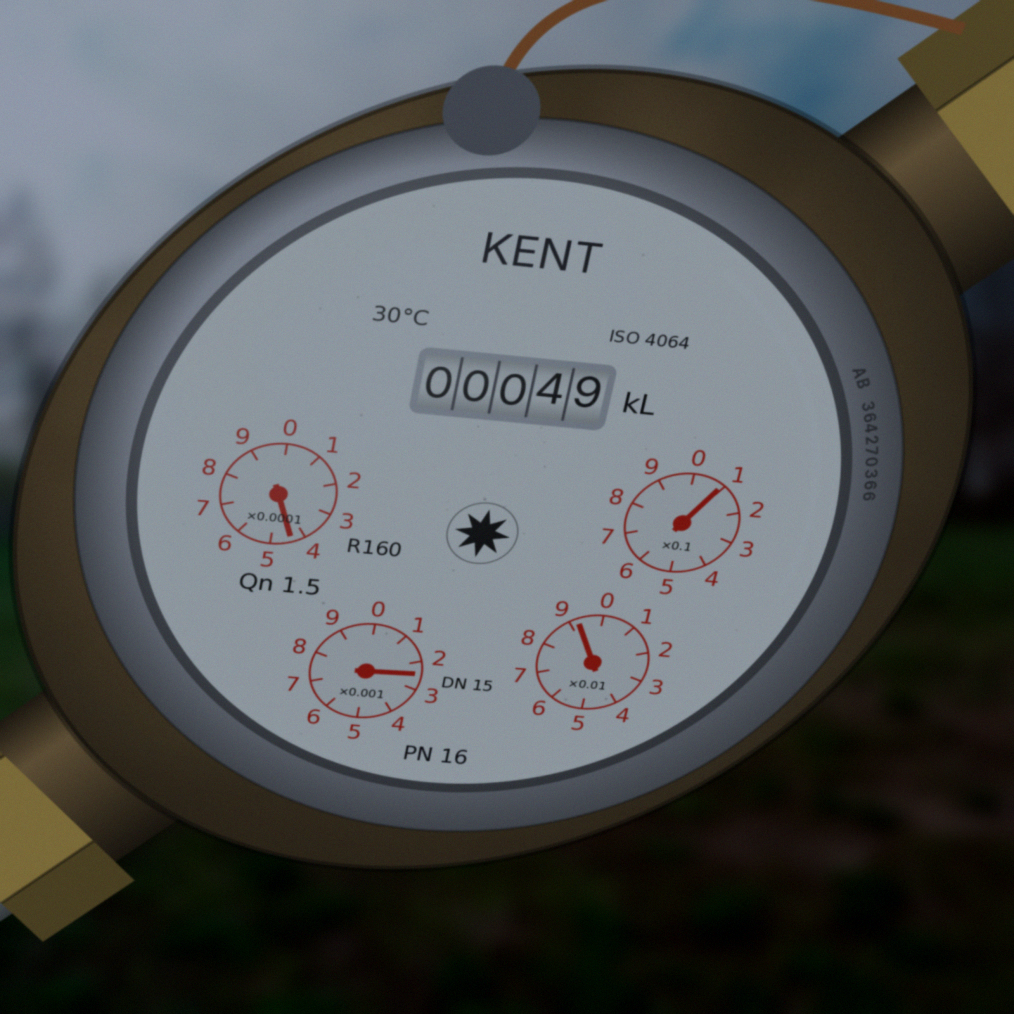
49.0924kL
